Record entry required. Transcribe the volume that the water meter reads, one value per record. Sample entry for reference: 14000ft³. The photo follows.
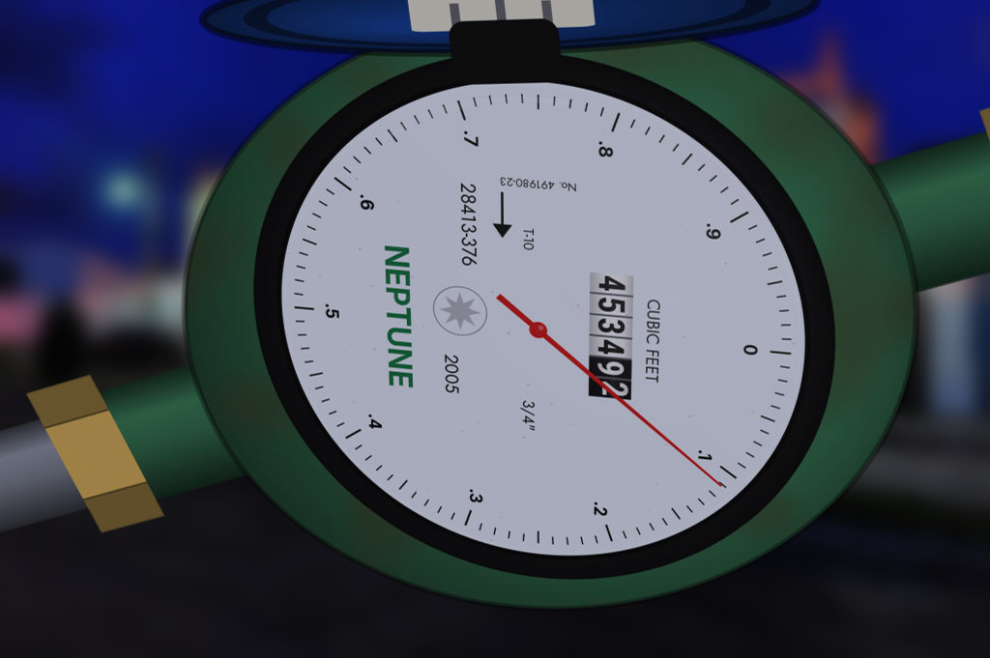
453492.11ft³
